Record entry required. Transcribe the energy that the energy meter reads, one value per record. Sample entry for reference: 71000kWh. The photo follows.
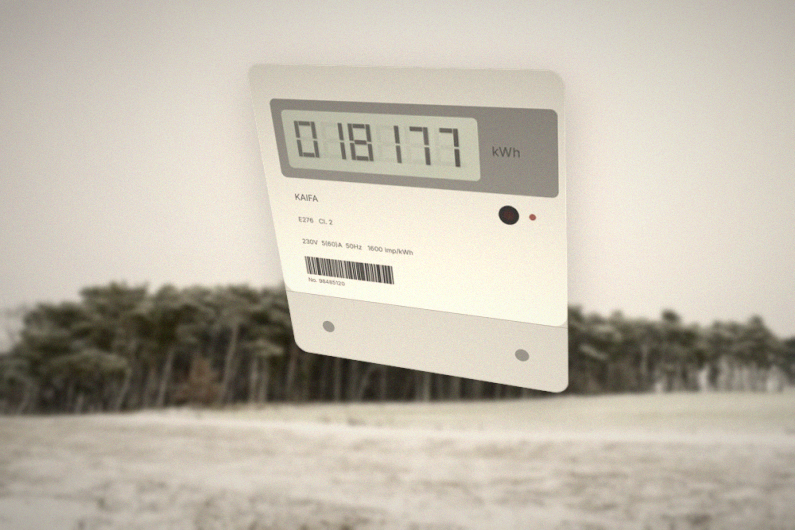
18177kWh
